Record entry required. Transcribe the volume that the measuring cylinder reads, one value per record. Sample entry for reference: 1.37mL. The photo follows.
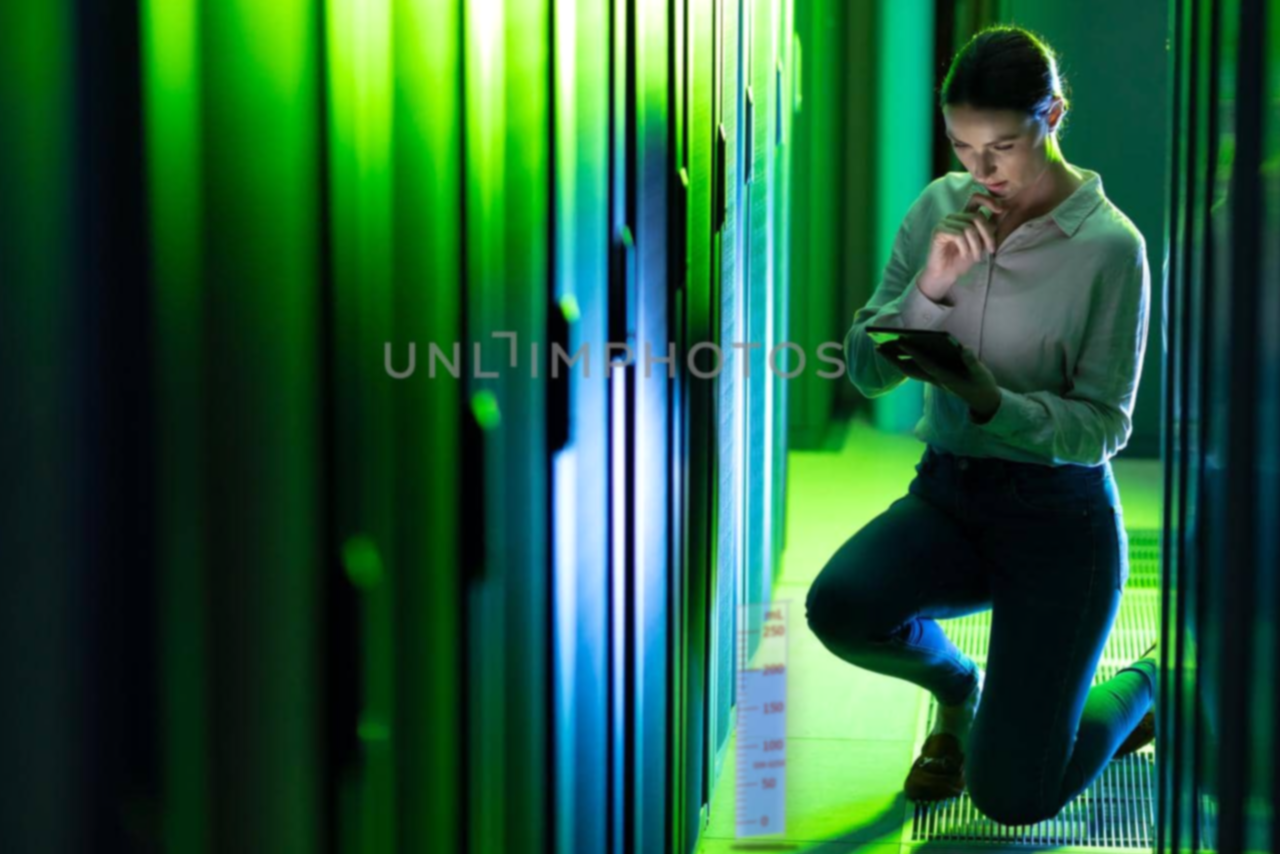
200mL
